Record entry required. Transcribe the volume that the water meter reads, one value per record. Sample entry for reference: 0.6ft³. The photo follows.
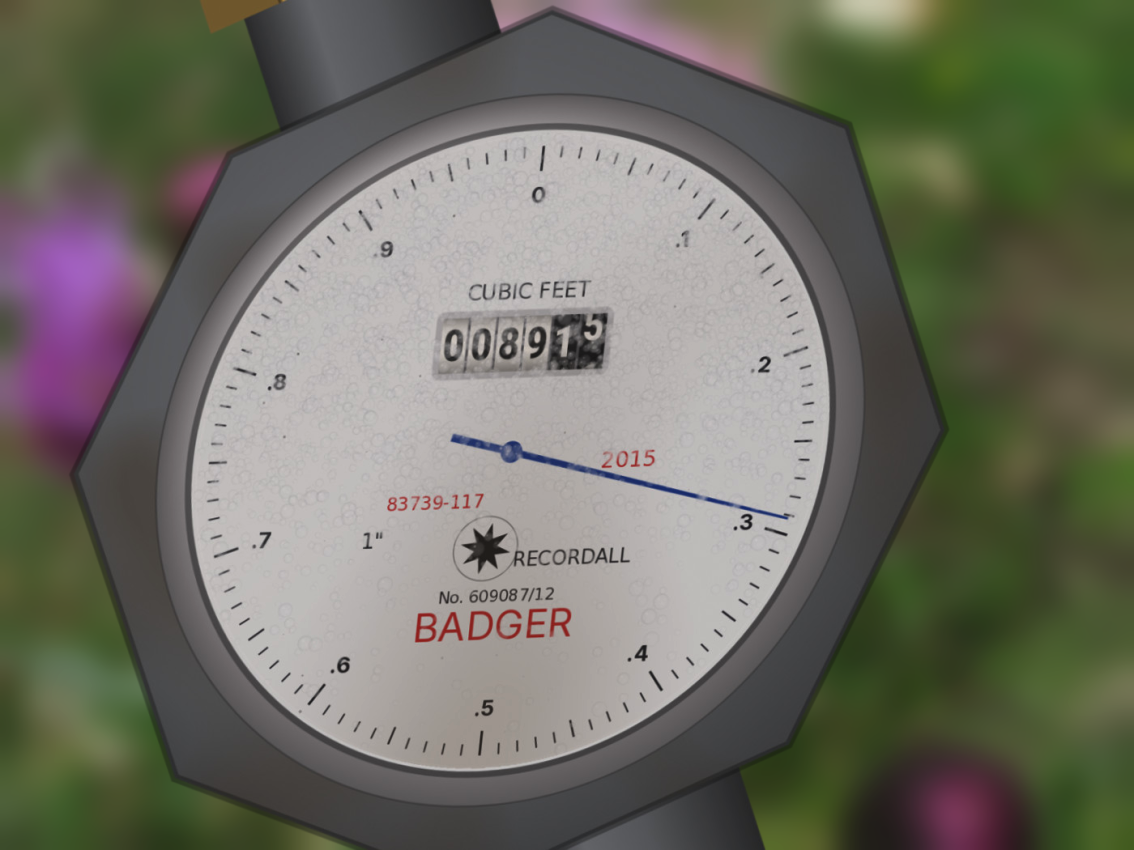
8915.29ft³
